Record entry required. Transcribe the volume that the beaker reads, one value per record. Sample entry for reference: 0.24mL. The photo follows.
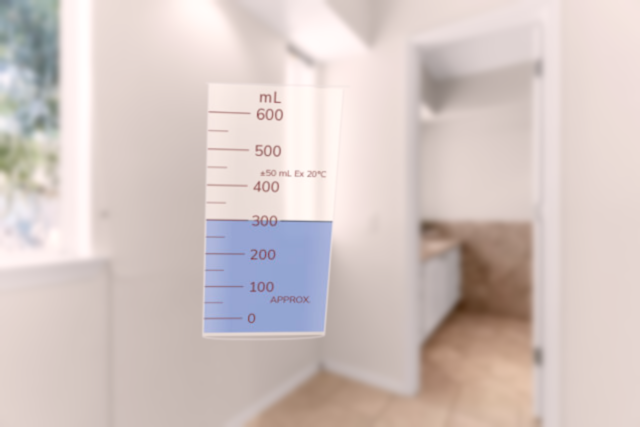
300mL
